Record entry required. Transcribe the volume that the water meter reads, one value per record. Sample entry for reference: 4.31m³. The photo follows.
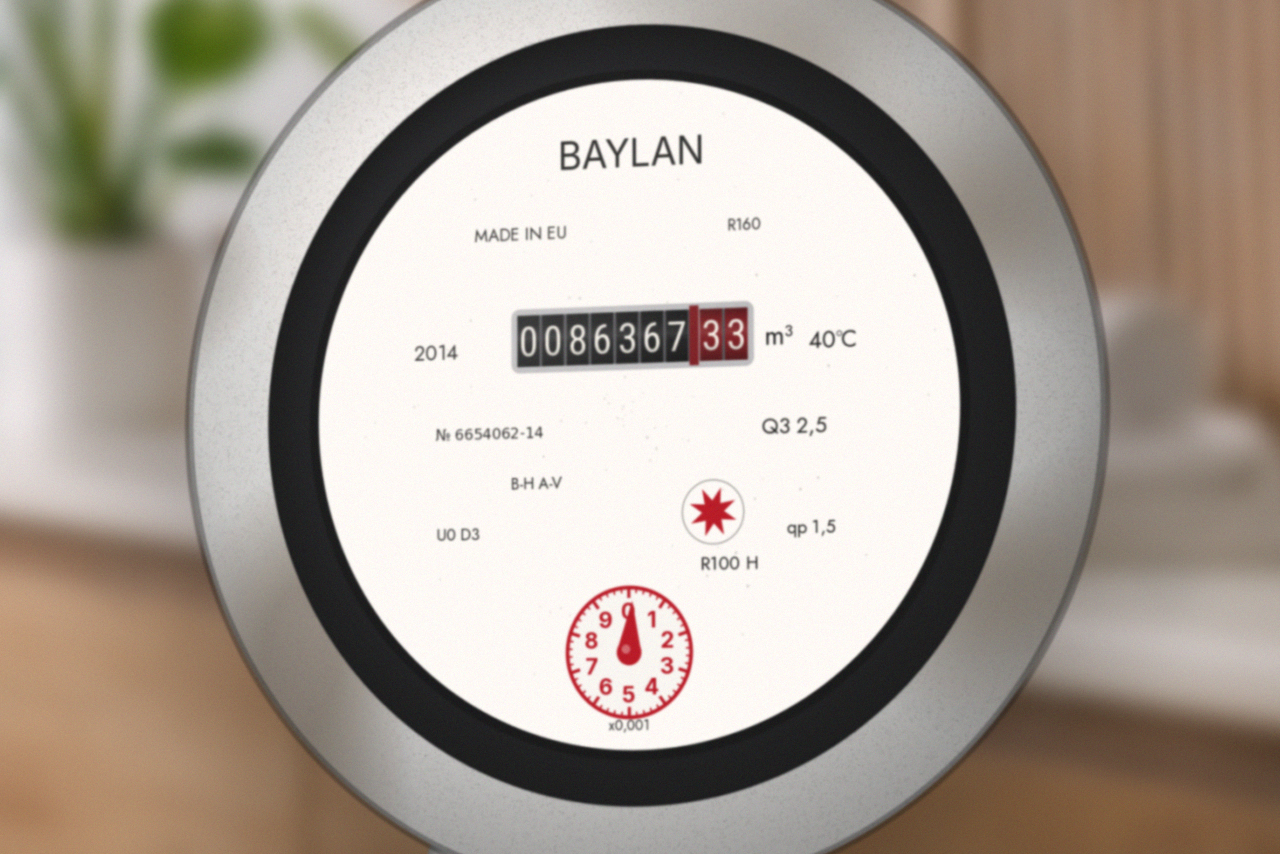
86367.330m³
